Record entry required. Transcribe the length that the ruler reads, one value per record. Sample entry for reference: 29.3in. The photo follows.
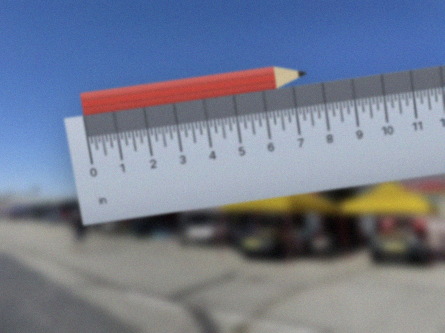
7.5in
